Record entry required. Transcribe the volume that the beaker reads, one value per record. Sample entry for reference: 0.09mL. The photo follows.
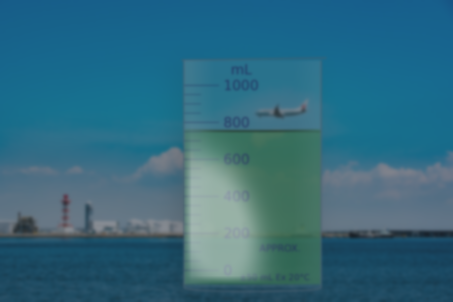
750mL
